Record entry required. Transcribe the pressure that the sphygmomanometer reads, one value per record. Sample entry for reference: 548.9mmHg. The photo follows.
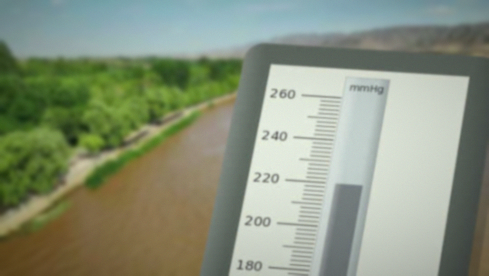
220mmHg
